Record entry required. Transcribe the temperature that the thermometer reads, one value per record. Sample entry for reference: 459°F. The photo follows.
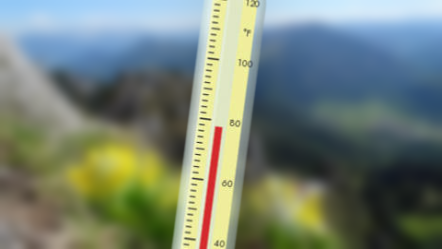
78°F
